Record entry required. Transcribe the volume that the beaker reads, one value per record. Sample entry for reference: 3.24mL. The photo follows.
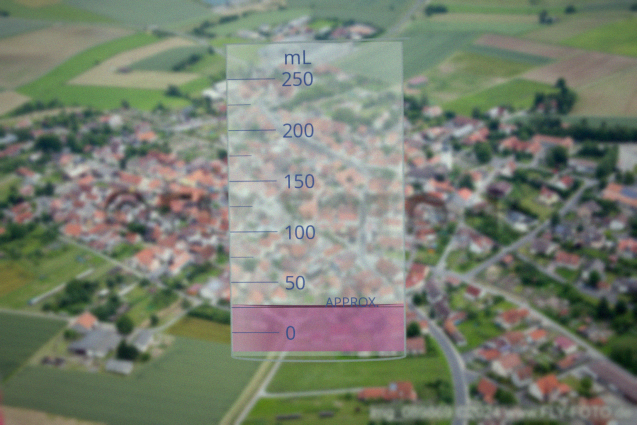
25mL
